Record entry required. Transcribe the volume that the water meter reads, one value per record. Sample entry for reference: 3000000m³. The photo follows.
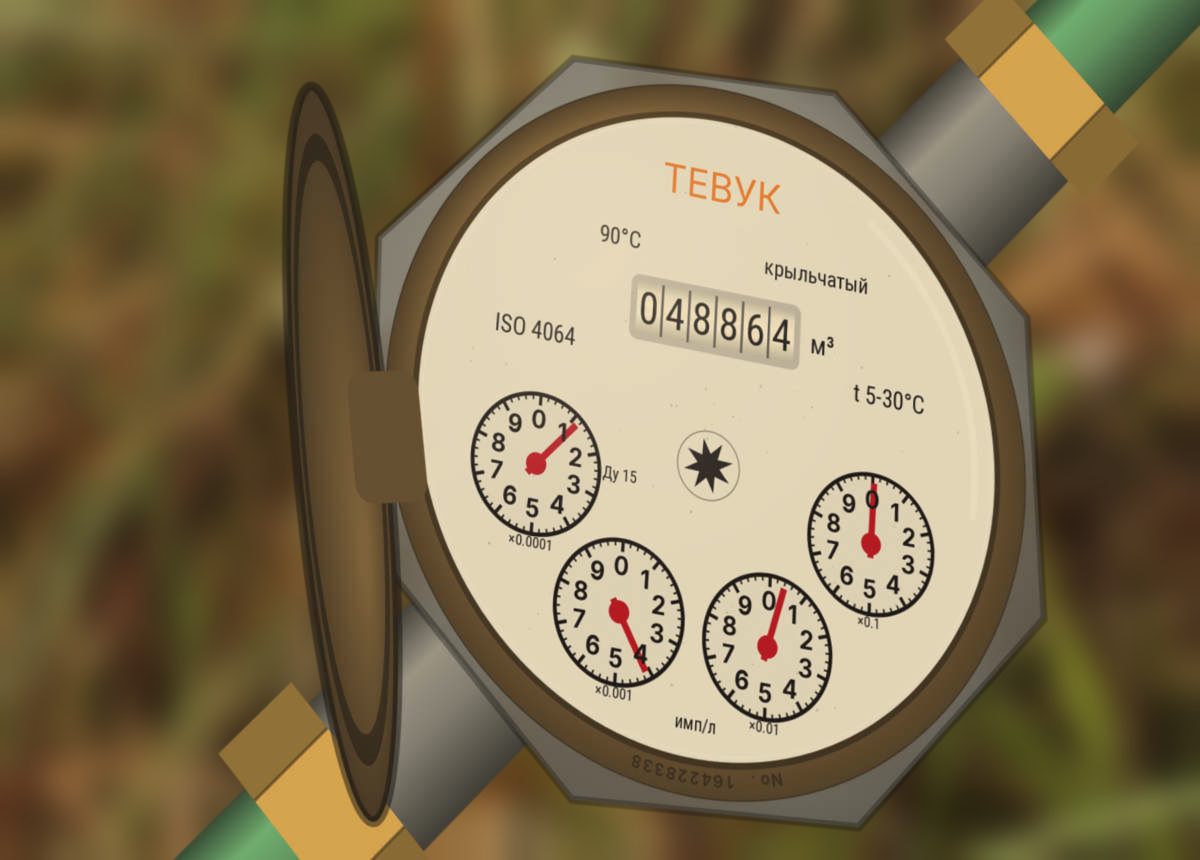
48864.0041m³
